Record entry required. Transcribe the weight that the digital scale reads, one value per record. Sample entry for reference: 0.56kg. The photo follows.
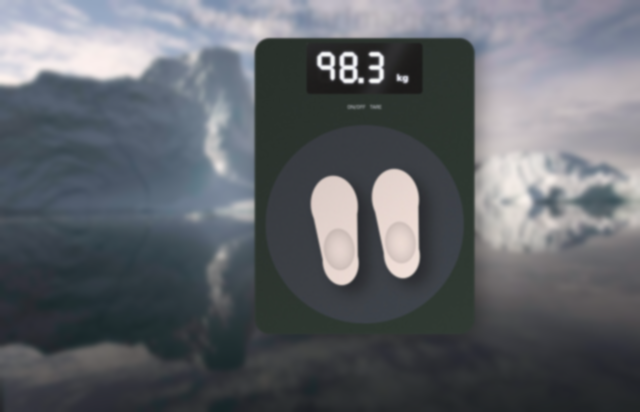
98.3kg
